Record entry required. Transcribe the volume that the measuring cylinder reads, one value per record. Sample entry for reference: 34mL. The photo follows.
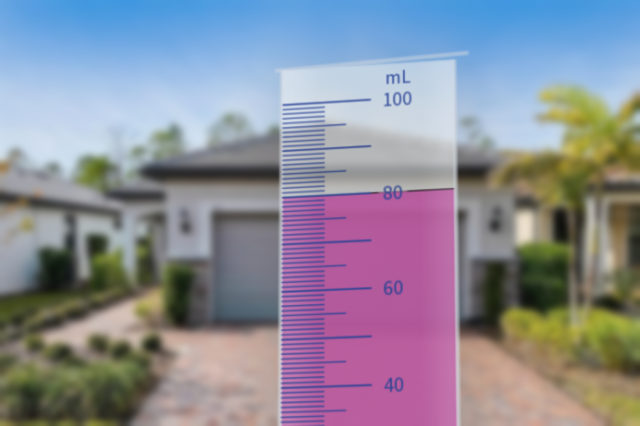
80mL
